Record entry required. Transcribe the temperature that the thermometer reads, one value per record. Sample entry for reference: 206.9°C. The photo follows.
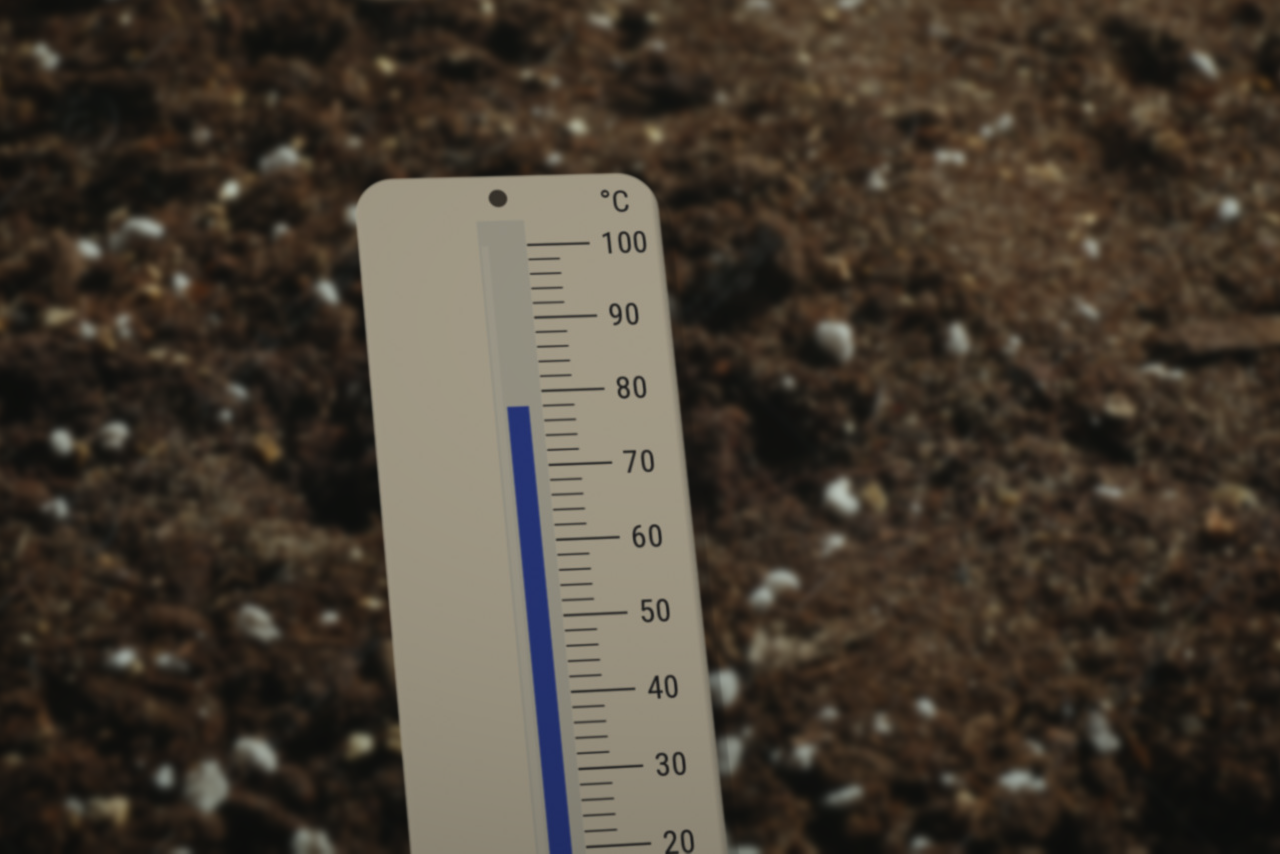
78°C
